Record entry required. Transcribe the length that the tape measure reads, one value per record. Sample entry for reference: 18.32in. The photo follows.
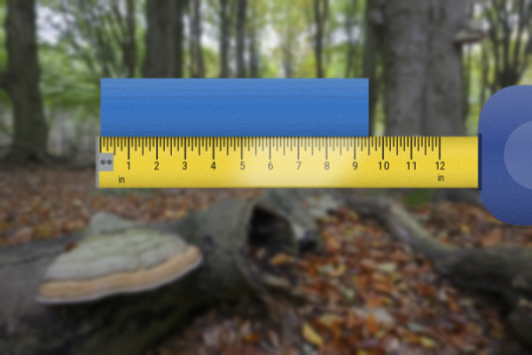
9.5in
